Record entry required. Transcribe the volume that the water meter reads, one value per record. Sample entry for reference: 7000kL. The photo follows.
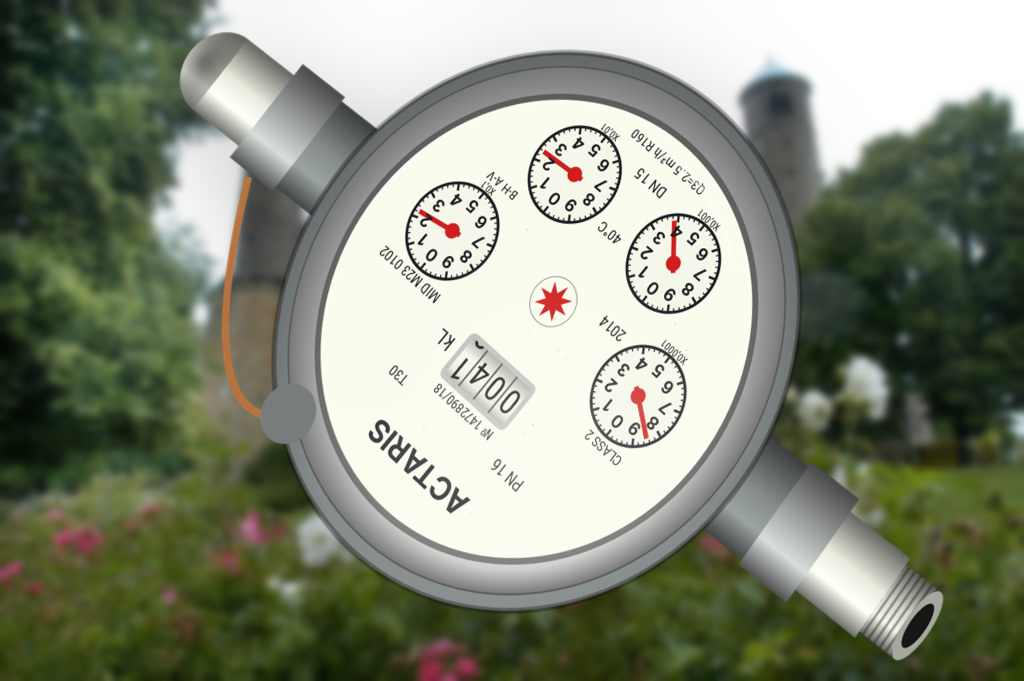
41.2238kL
